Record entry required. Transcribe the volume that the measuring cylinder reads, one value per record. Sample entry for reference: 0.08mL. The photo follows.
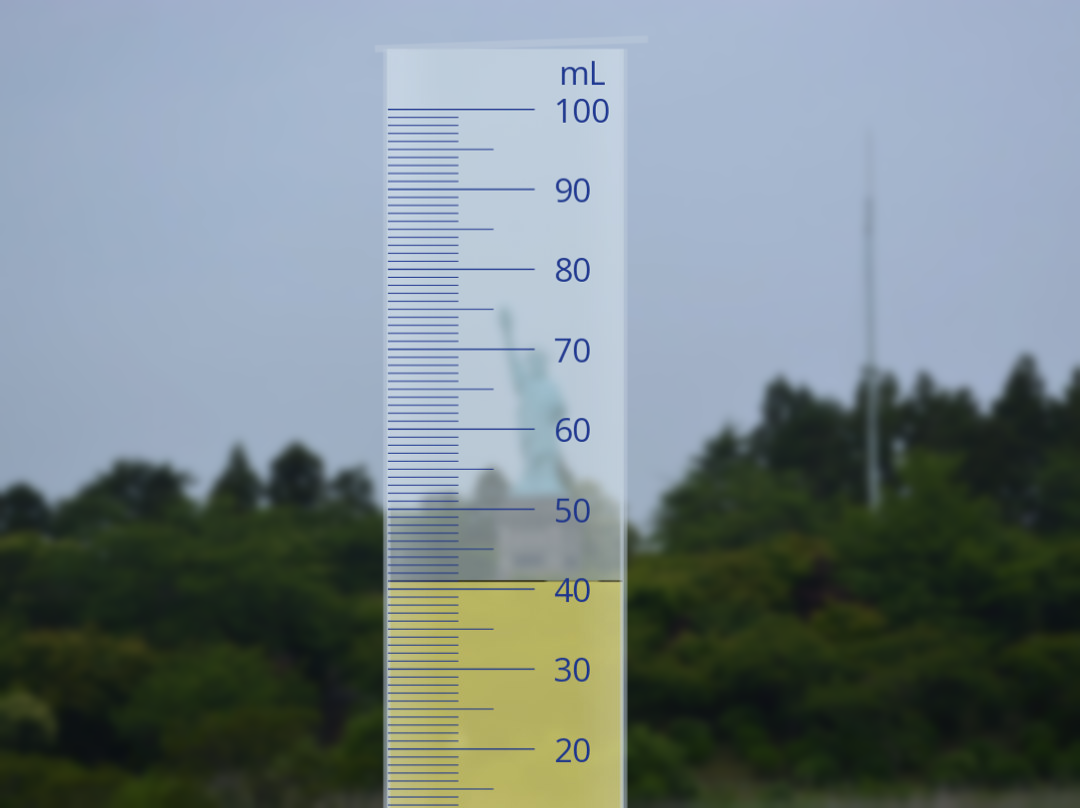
41mL
